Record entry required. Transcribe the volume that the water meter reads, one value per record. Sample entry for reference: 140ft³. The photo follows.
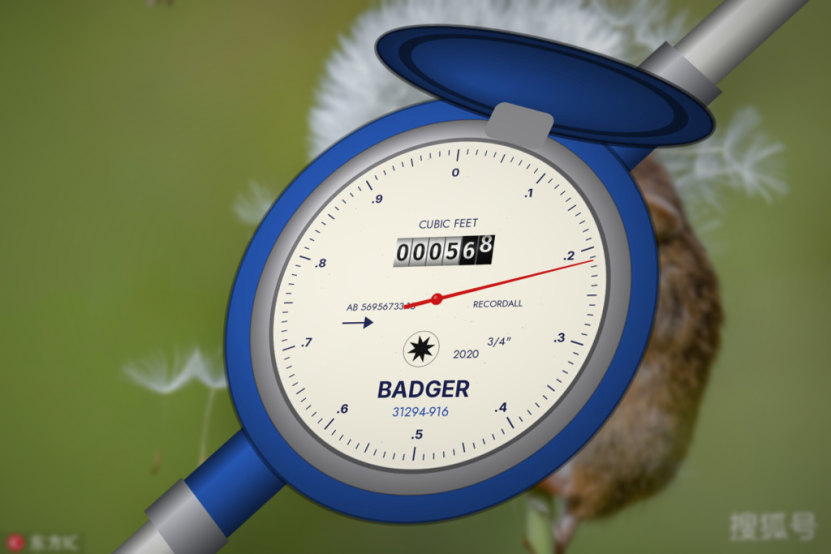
568.21ft³
